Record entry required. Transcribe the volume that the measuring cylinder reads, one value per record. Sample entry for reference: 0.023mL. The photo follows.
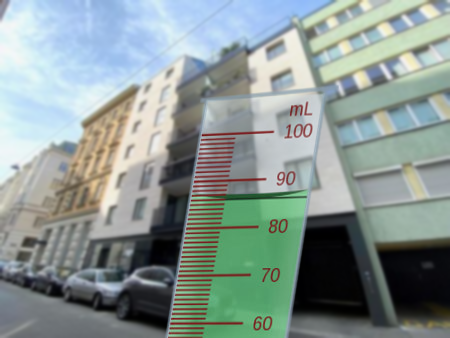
86mL
